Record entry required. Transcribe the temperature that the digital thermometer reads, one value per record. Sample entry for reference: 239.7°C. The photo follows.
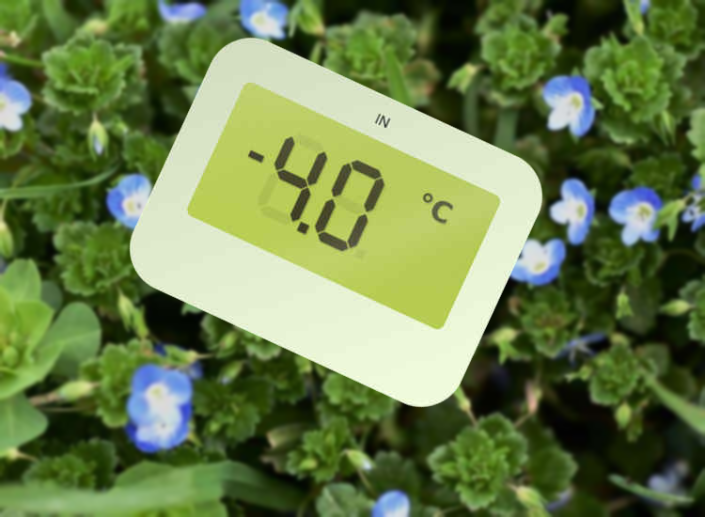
-4.0°C
